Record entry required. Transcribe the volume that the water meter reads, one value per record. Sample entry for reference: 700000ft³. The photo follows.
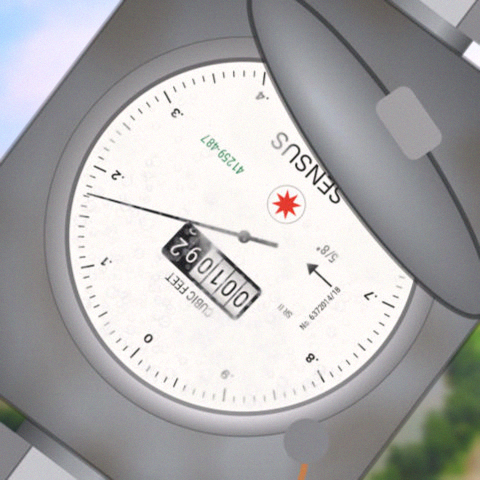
1092.17ft³
